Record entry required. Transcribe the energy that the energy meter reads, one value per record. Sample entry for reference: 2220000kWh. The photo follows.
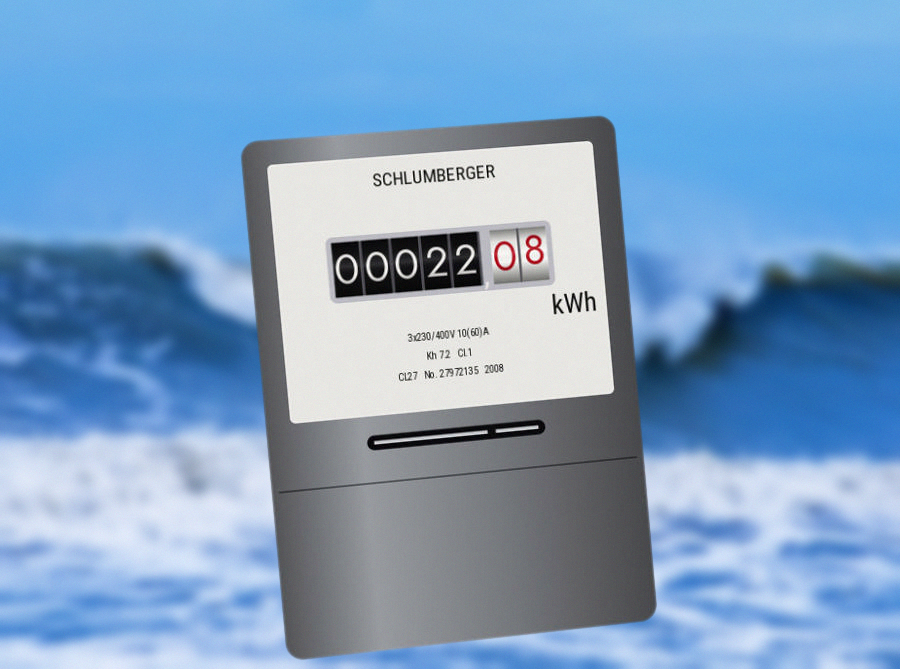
22.08kWh
